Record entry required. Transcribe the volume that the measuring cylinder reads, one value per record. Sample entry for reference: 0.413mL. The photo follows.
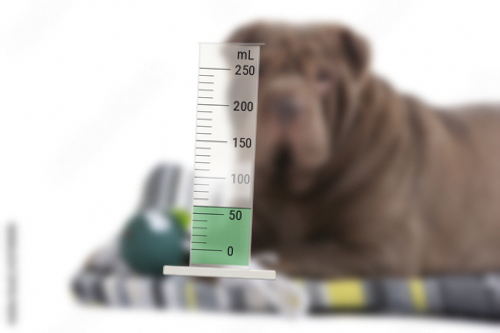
60mL
